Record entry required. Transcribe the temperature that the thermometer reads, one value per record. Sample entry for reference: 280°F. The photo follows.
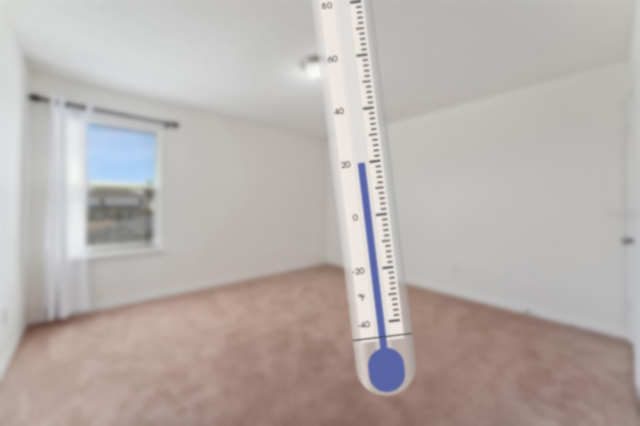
20°F
